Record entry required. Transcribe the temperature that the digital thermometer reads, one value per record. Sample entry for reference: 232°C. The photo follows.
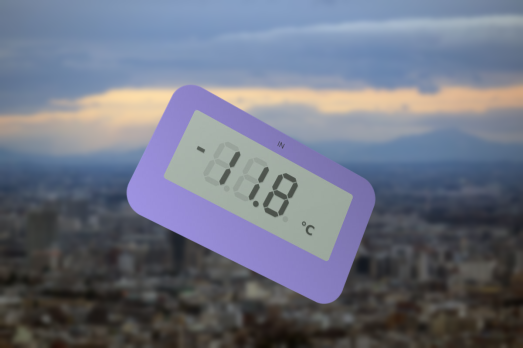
-11.8°C
